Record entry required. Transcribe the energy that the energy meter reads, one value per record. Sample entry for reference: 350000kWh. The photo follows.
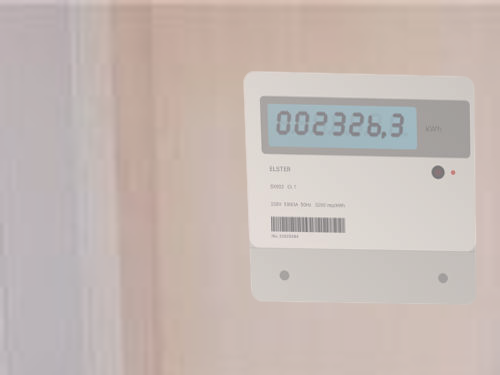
2326.3kWh
